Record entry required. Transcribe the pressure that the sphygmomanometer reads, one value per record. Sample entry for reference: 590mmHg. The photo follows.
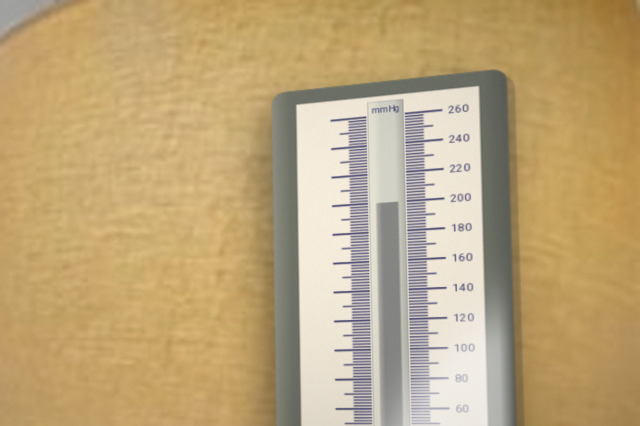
200mmHg
